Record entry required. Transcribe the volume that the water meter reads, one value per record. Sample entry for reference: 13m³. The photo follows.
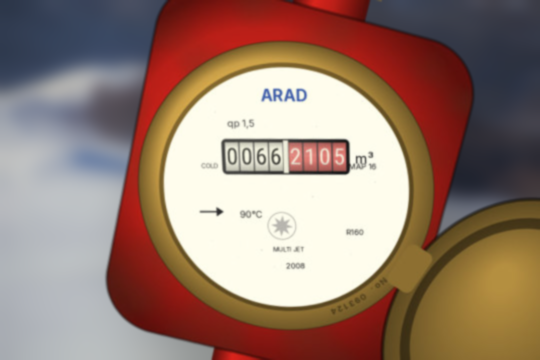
66.2105m³
